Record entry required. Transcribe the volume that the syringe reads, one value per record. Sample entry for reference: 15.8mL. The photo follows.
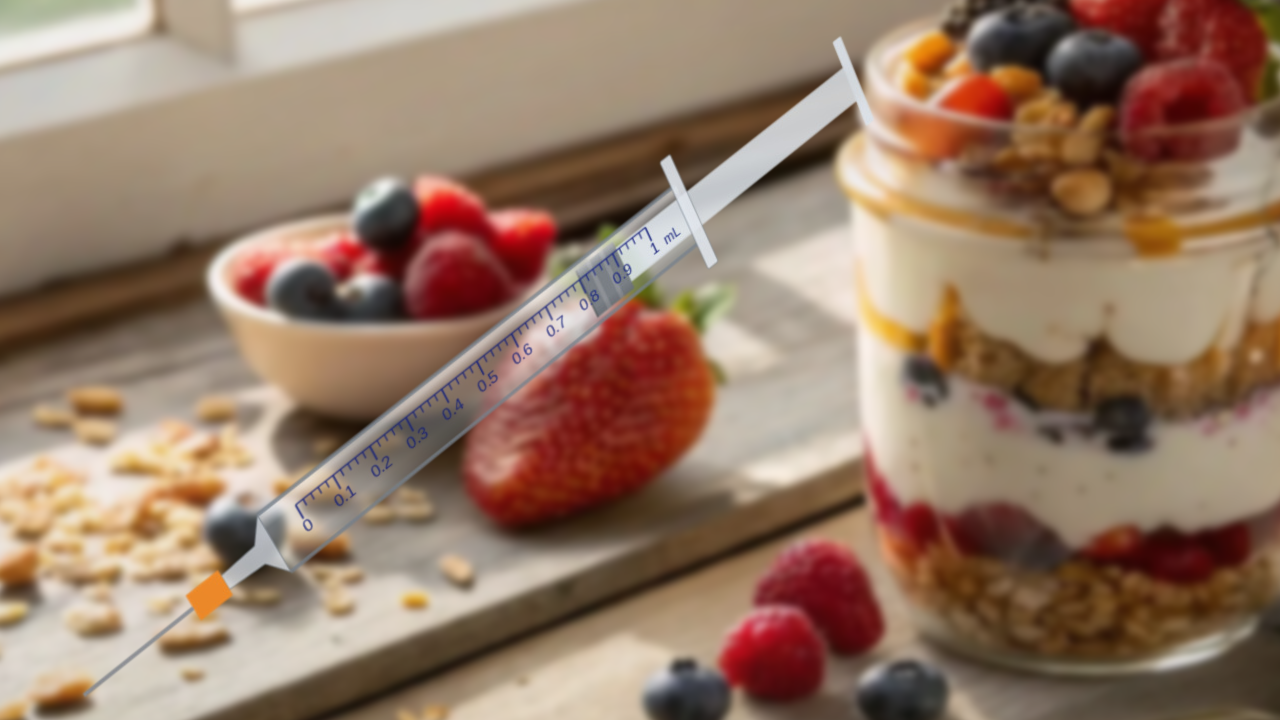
0.8mL
